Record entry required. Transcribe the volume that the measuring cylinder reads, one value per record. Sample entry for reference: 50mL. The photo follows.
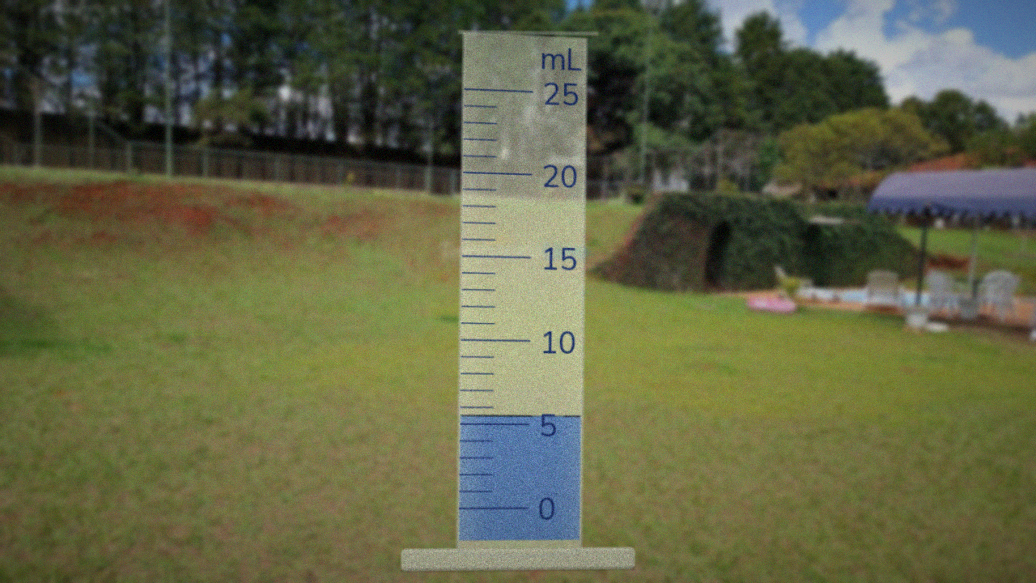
5.5mL
